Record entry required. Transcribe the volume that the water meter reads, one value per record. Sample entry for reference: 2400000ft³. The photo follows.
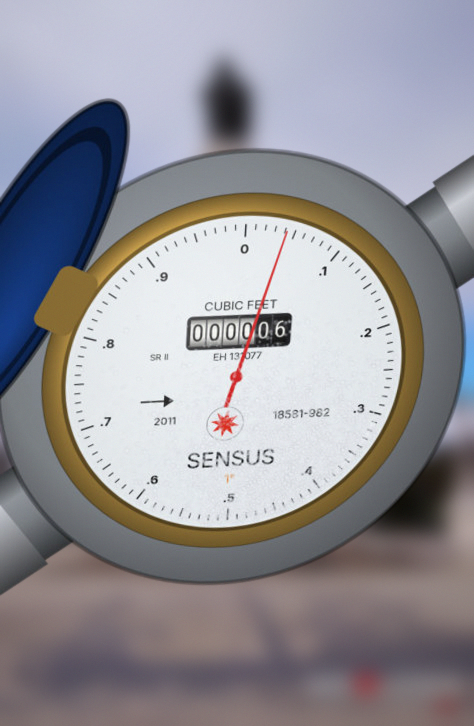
6.04ft³
